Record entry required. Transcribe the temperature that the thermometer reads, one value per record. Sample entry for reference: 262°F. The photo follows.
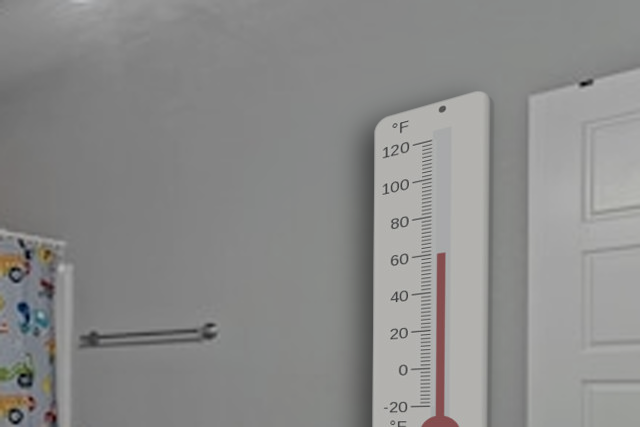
60°F
